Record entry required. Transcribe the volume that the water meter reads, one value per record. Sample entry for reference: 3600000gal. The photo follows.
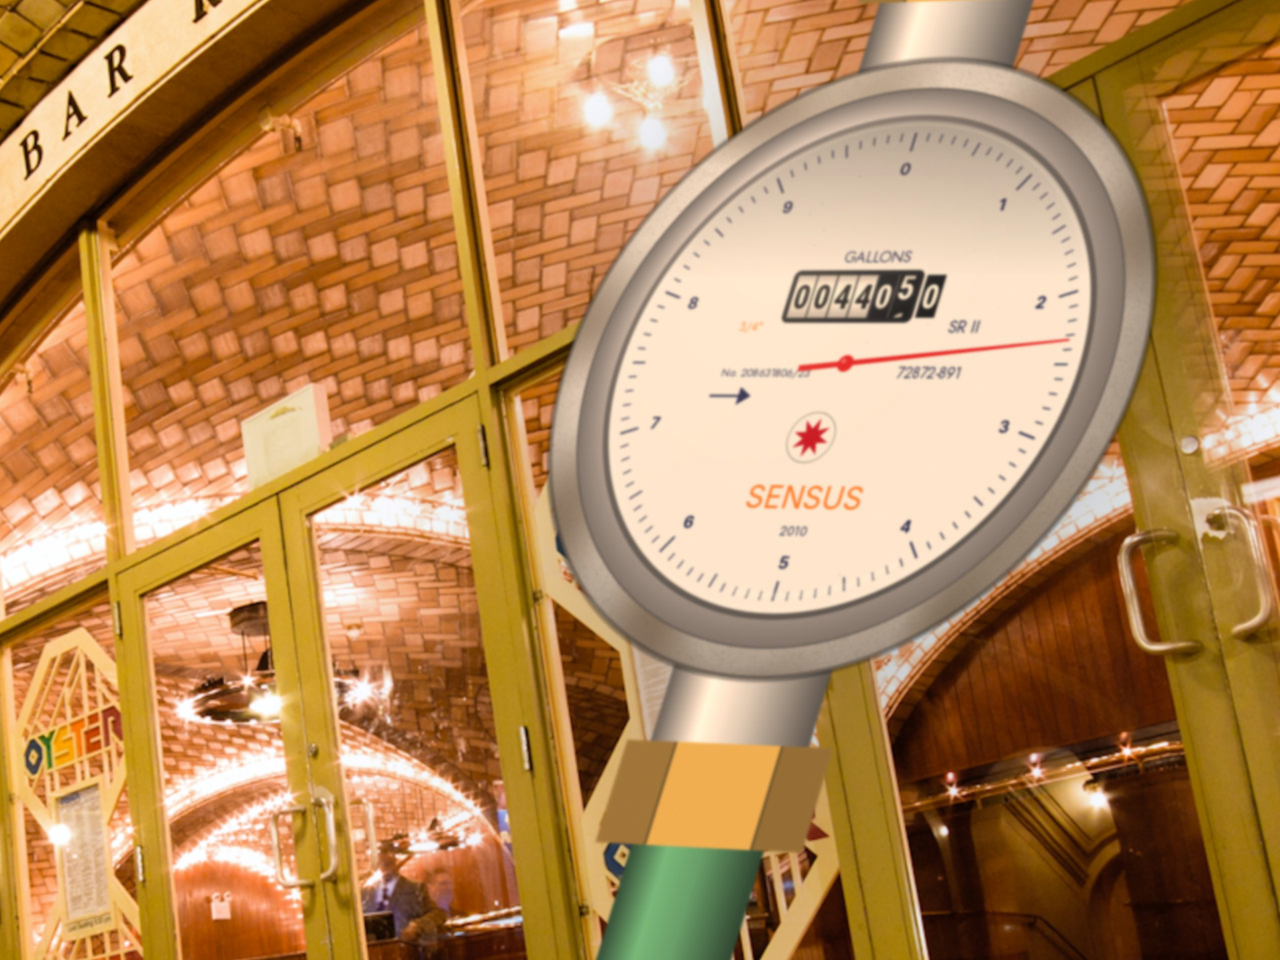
44052.3gal
